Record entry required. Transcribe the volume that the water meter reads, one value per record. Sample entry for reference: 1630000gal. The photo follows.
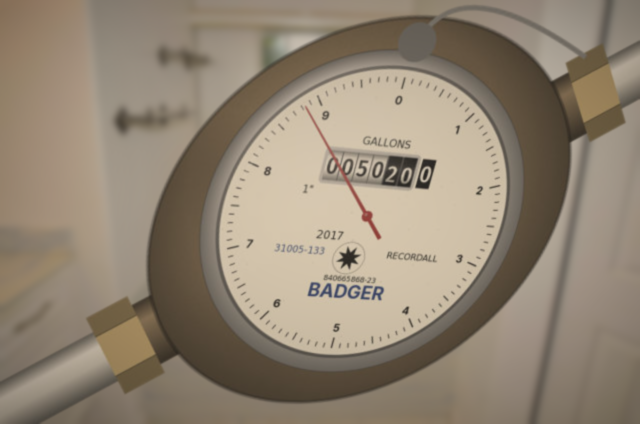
50198.8gal
